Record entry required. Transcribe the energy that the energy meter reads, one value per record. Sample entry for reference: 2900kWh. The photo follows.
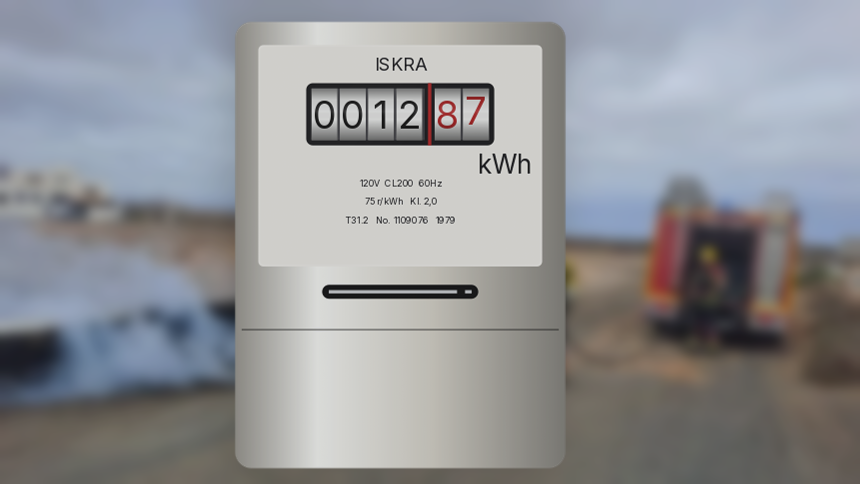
12.87kWh
